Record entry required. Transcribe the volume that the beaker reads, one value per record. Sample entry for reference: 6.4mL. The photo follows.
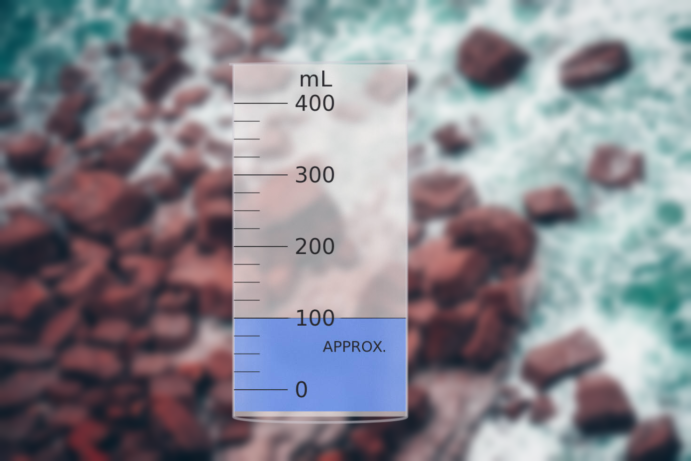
100mL
